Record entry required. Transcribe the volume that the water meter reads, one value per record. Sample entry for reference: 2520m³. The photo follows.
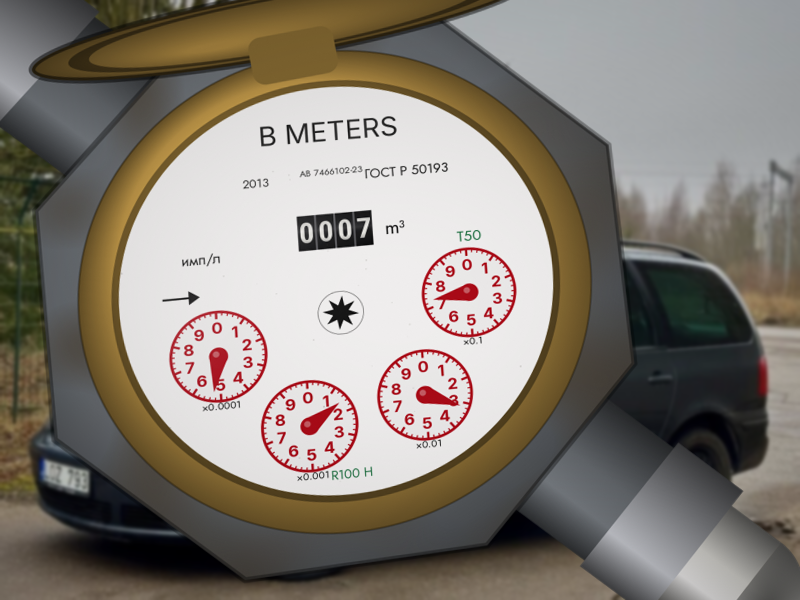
7.7315m³
